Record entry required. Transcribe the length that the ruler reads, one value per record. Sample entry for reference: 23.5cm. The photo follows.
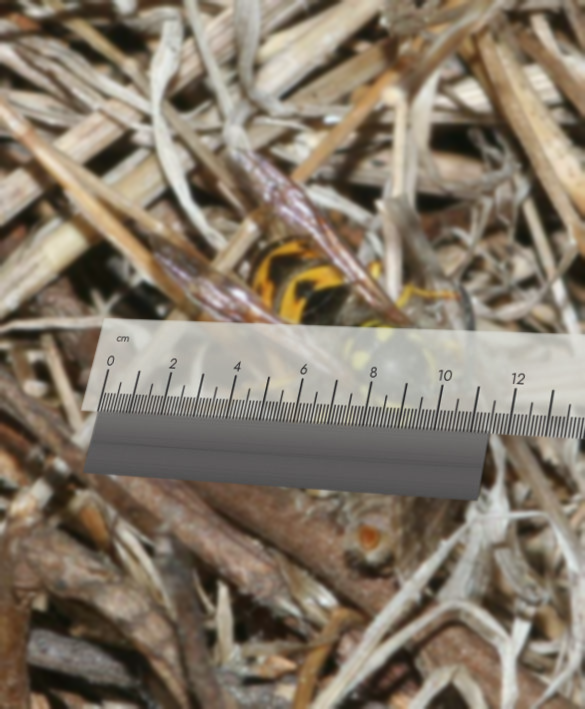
11.5cm
